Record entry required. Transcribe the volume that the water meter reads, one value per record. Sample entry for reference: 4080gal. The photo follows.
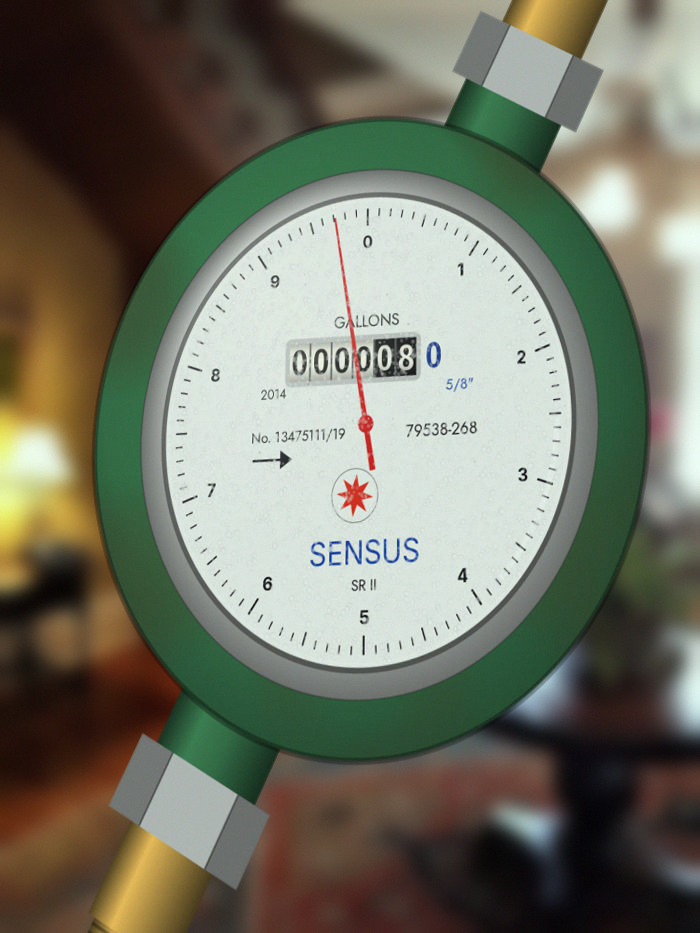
79.7gal
